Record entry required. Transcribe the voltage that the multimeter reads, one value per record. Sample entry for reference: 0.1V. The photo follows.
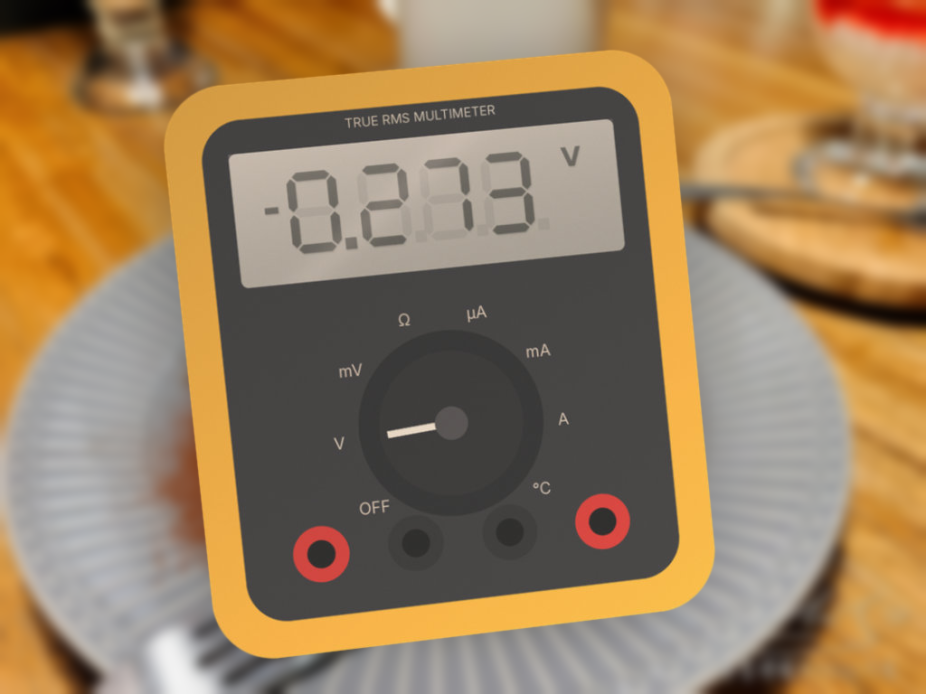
-0.273V
